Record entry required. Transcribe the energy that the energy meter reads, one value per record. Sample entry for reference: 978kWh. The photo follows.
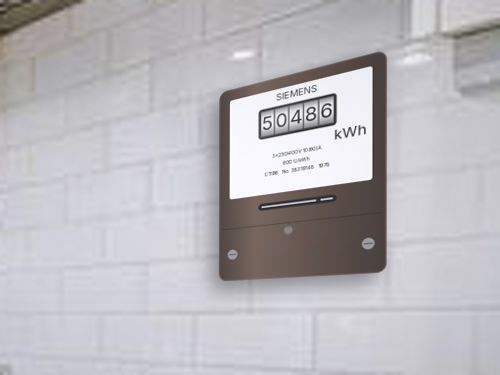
50486kWh
